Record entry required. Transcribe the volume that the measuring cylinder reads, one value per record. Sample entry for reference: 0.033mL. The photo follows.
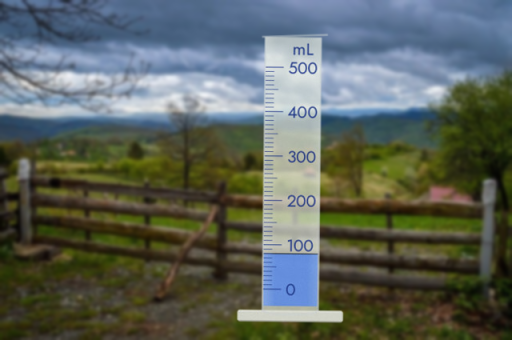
80mL
